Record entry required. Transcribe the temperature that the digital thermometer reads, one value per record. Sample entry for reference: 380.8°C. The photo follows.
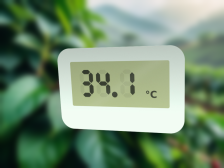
34.1°C
